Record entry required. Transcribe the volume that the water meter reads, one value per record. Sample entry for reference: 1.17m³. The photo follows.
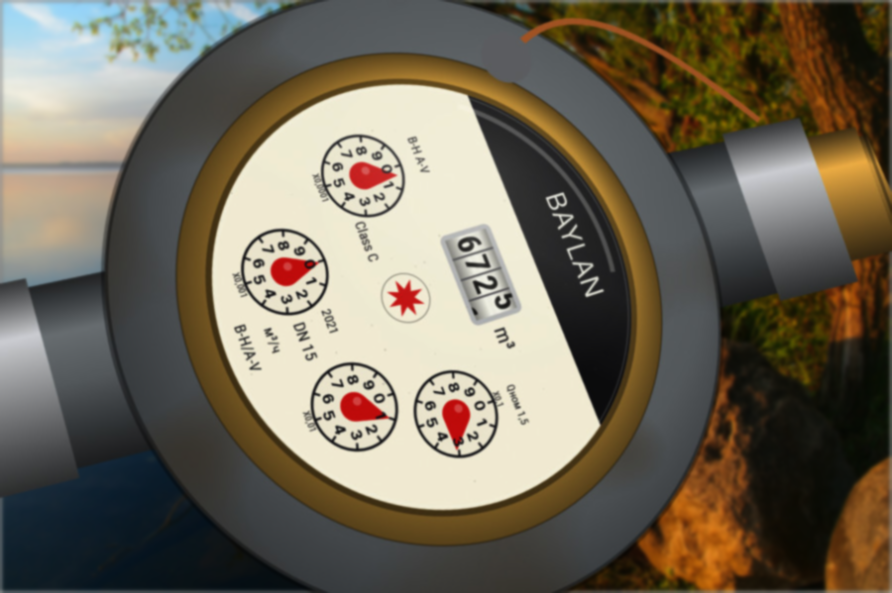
6725.3100m³
